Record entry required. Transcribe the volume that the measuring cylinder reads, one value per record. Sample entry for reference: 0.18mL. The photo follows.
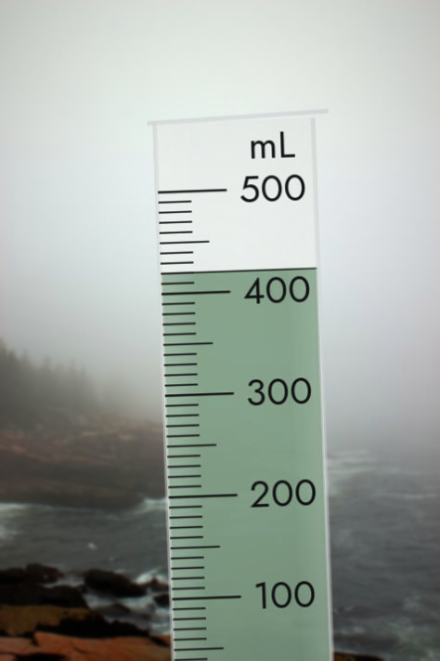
420mL
